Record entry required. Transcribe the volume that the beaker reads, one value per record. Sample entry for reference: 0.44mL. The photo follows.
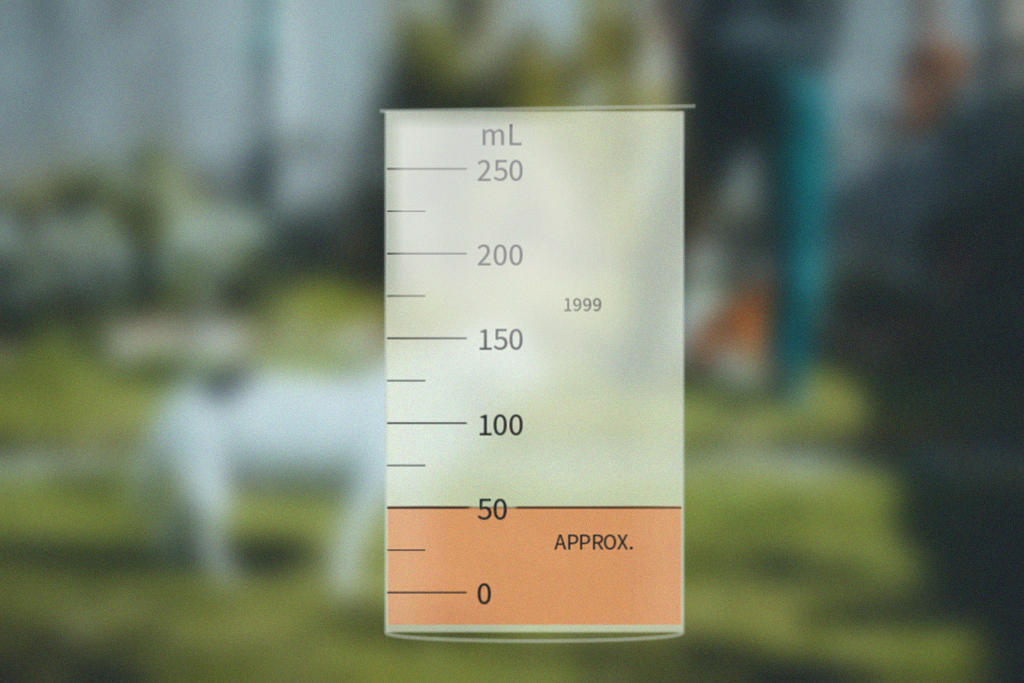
50mL
